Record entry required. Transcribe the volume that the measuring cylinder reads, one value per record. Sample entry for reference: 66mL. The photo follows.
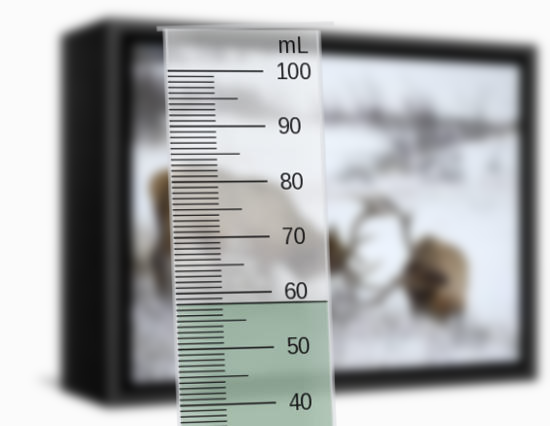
58mL
